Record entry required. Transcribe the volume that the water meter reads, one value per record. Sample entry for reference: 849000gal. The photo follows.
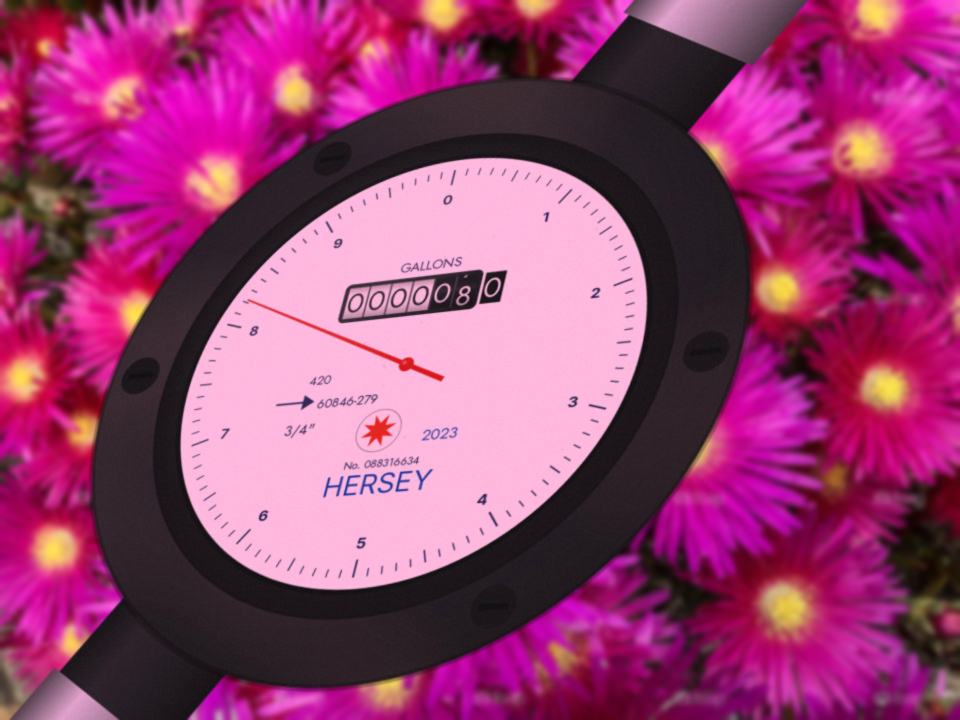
78.2gal
